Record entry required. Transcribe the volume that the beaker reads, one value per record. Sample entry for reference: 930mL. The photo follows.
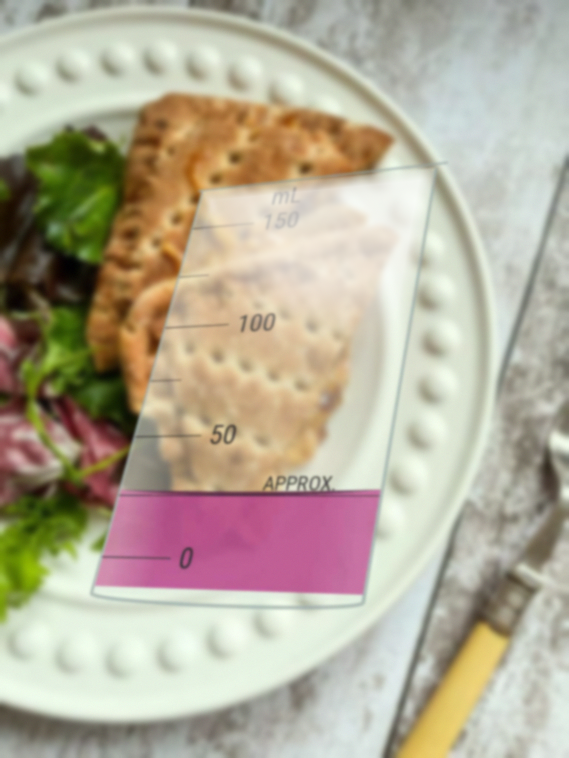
25mL
